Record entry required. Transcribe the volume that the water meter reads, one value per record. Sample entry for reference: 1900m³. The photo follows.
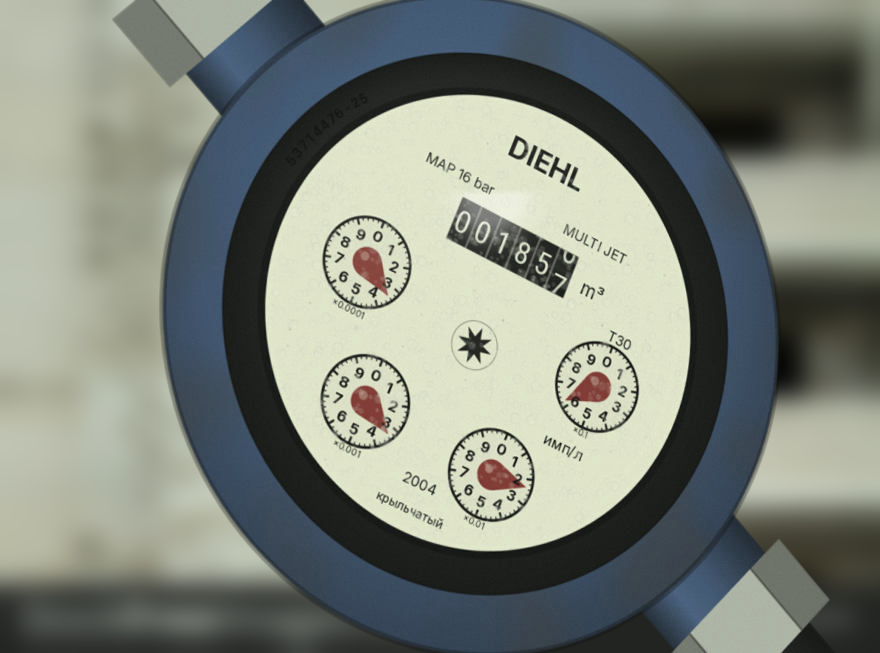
1856.6233m³
